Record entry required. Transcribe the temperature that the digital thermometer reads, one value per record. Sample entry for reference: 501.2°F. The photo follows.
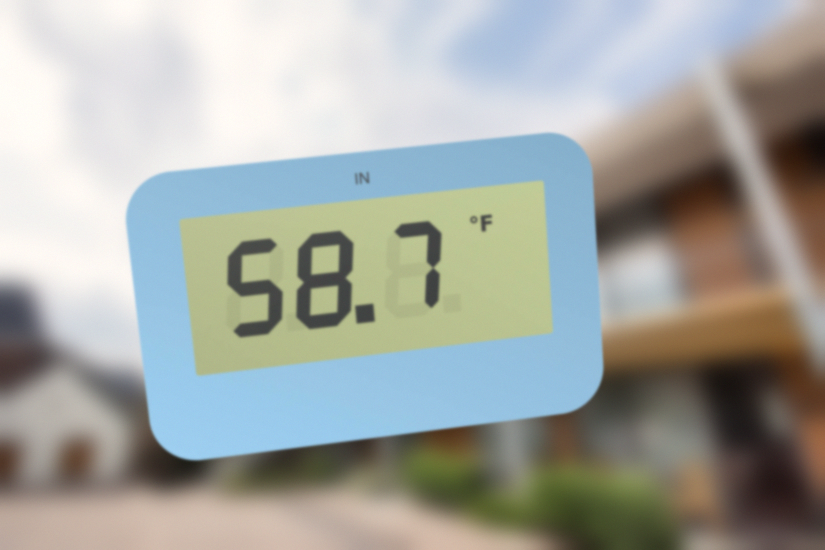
58.7°F
